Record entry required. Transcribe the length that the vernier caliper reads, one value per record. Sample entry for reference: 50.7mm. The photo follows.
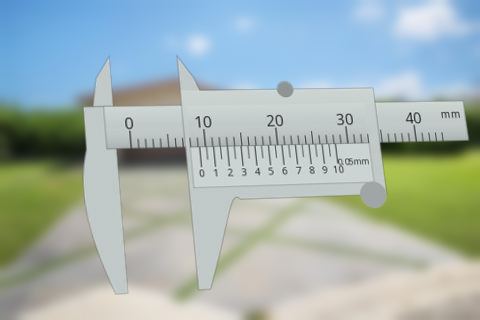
9.2mm
